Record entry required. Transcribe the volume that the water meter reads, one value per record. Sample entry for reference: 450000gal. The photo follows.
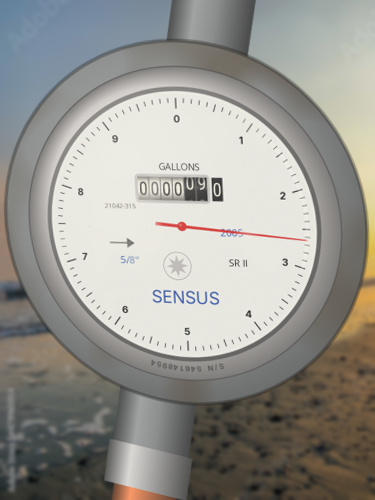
92.6gal
